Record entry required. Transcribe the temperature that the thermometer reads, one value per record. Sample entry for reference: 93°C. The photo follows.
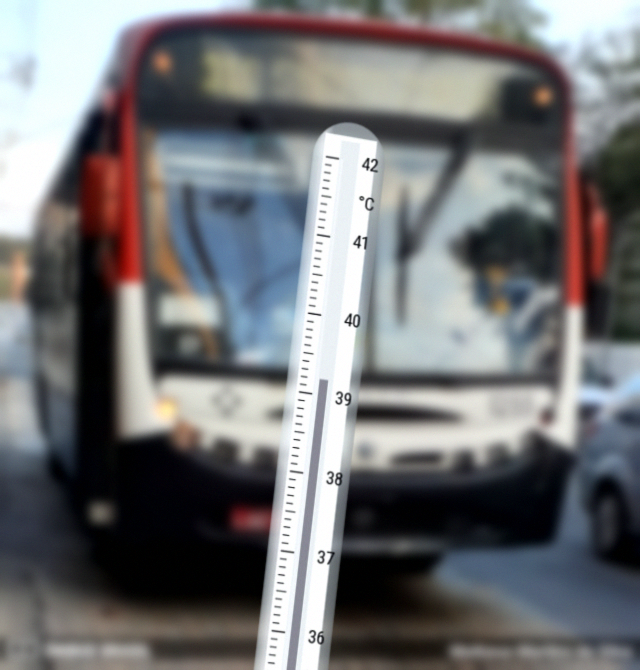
39.2°C
